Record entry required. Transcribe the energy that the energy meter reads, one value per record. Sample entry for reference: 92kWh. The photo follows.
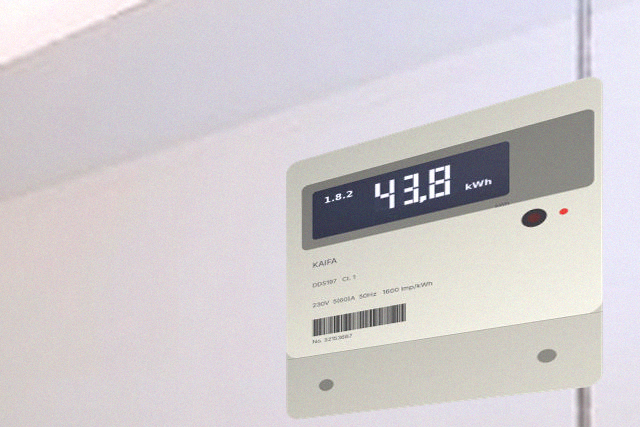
43.8kWh
